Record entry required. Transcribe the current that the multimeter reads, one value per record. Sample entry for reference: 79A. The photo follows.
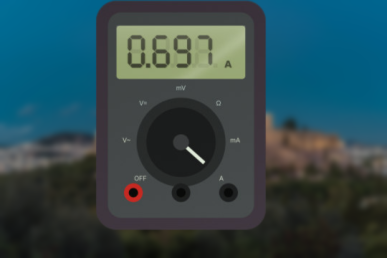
0.697A
